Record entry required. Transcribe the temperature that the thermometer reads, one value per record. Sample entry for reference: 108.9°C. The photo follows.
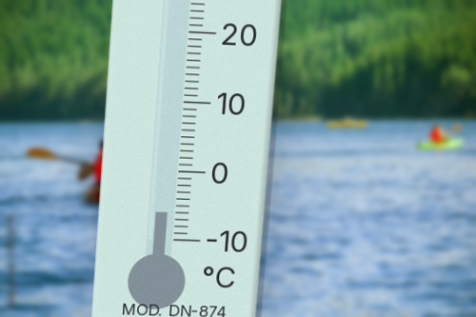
-6°C
